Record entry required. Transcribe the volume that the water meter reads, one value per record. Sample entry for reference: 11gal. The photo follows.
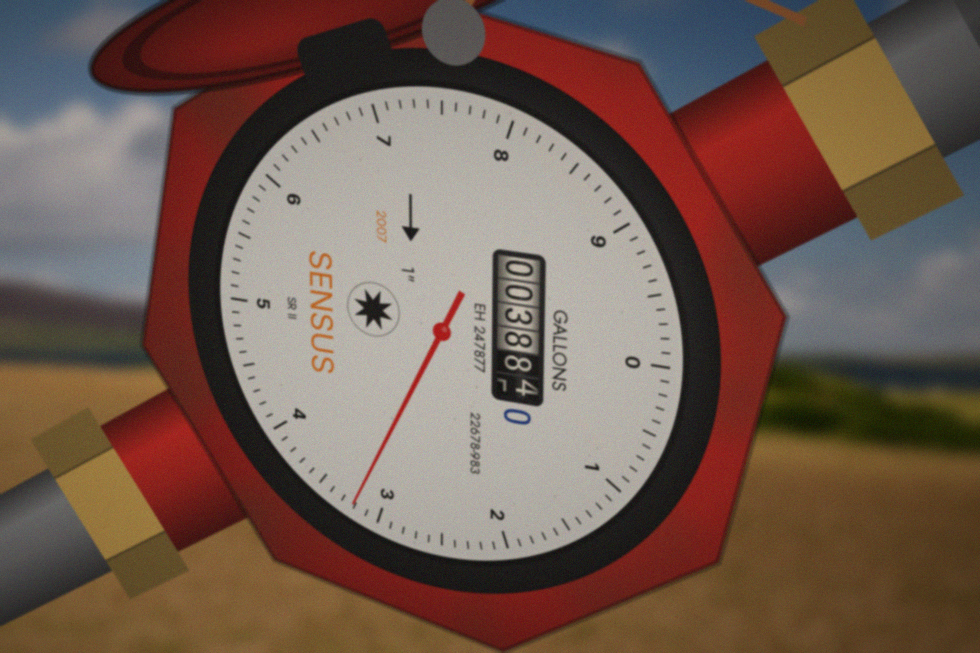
38843.2gal
